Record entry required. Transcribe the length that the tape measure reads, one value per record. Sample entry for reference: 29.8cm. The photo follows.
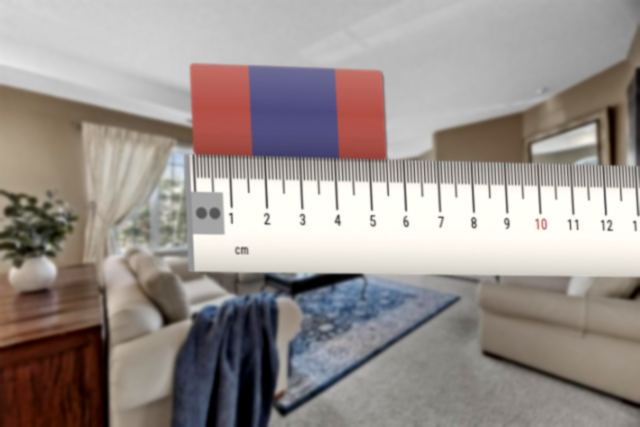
5.5cm
